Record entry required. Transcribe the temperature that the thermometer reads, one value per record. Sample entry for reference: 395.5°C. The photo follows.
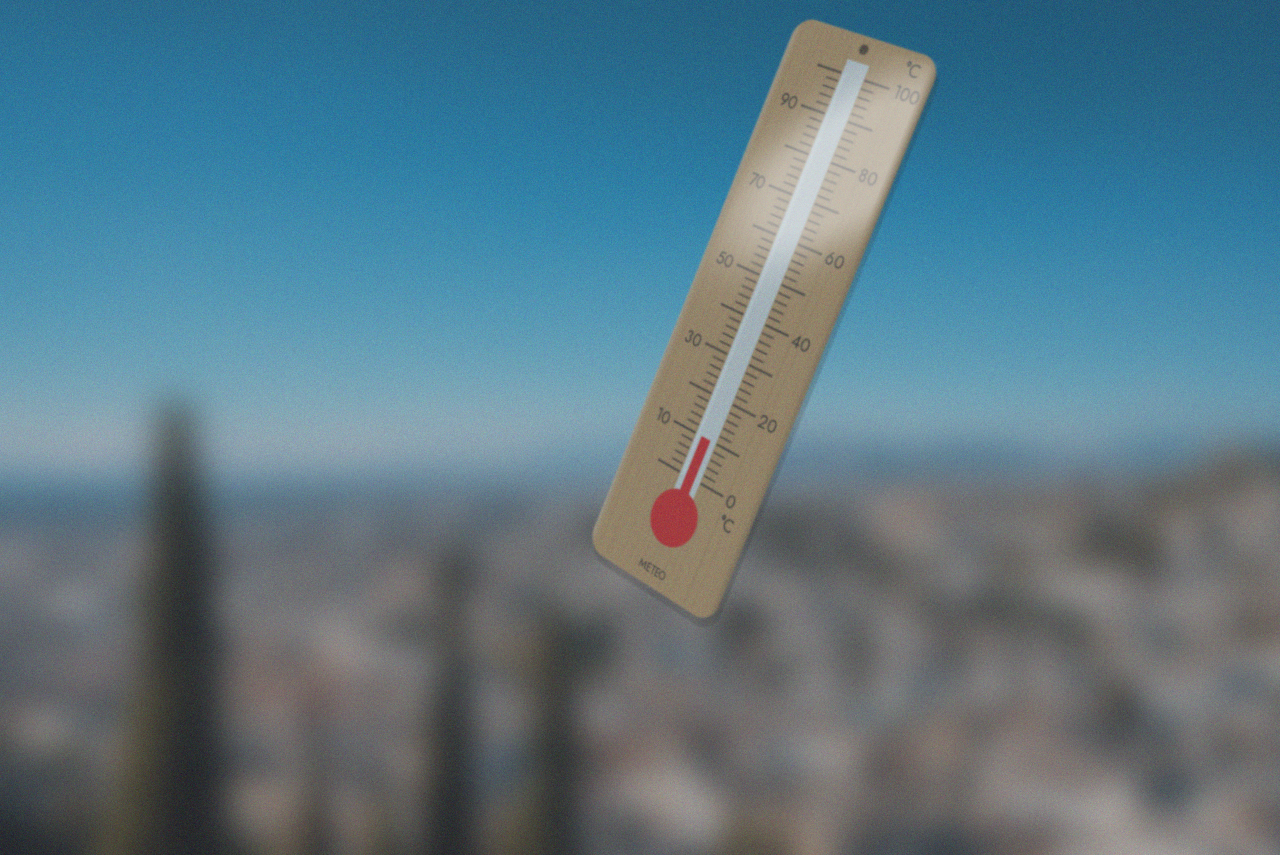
10°C
